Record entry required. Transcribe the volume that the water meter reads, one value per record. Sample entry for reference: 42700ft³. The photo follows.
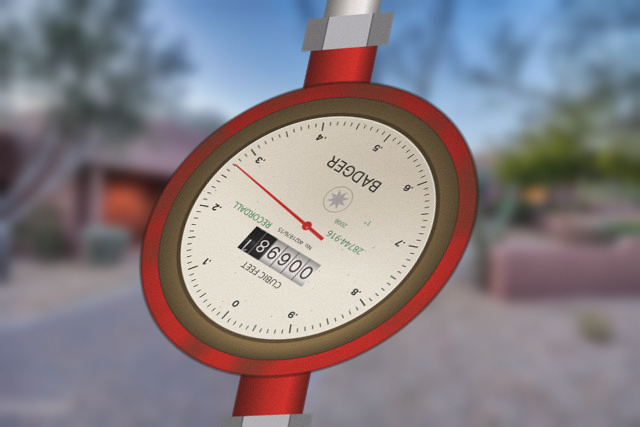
6981.27ft³
